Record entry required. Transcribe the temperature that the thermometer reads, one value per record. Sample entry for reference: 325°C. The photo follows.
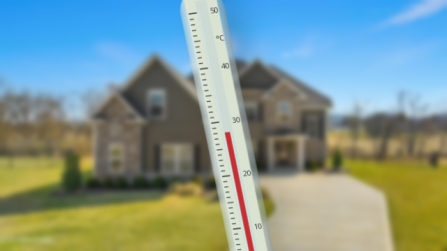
28°C
